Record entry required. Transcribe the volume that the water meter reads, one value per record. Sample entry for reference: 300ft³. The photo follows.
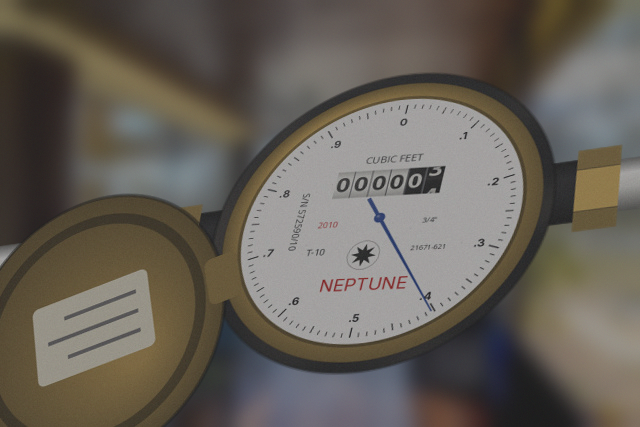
3.40ft³
